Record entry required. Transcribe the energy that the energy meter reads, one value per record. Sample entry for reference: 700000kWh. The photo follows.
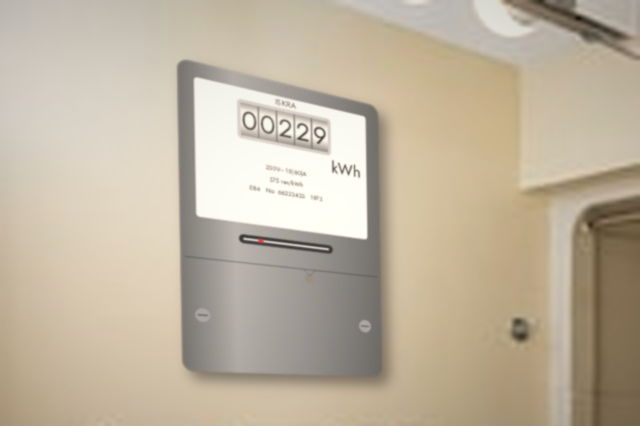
229kWh
